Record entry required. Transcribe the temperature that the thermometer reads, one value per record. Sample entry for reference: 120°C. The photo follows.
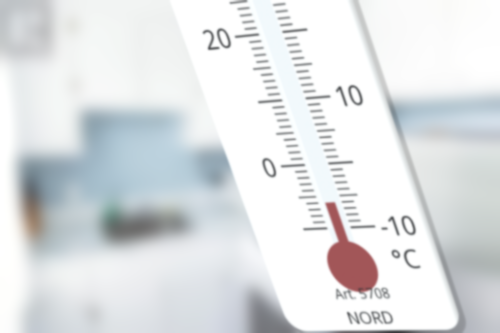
-6°C
